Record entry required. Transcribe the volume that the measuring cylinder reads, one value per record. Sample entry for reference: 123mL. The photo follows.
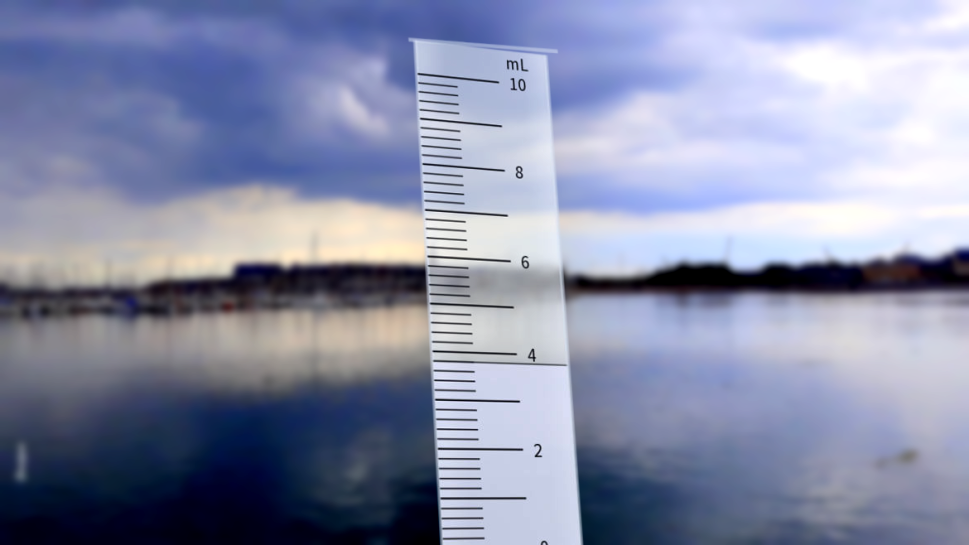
3.8mL
